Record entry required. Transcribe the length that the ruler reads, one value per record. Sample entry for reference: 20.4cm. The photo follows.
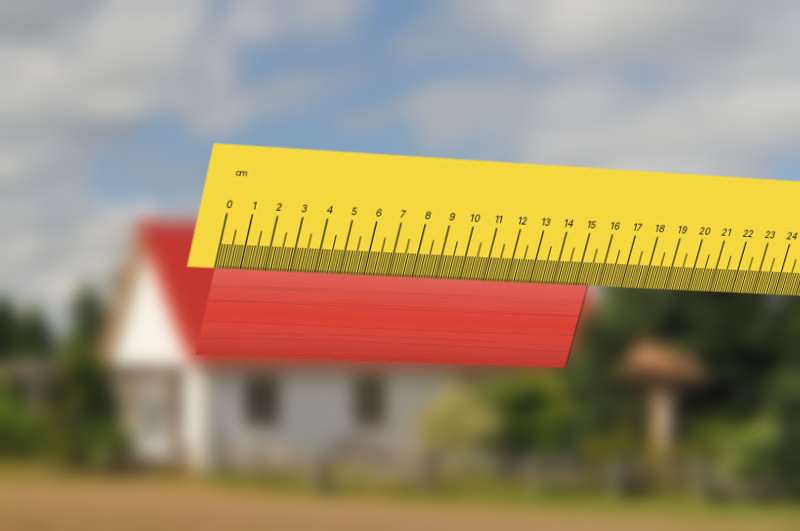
15.5cm
